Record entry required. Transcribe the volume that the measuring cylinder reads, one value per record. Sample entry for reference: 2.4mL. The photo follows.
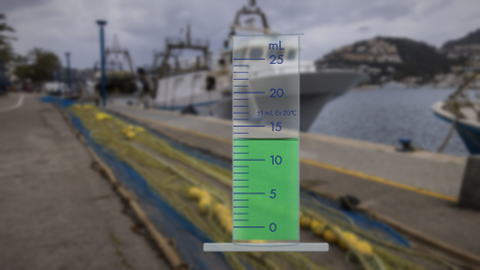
13mL
